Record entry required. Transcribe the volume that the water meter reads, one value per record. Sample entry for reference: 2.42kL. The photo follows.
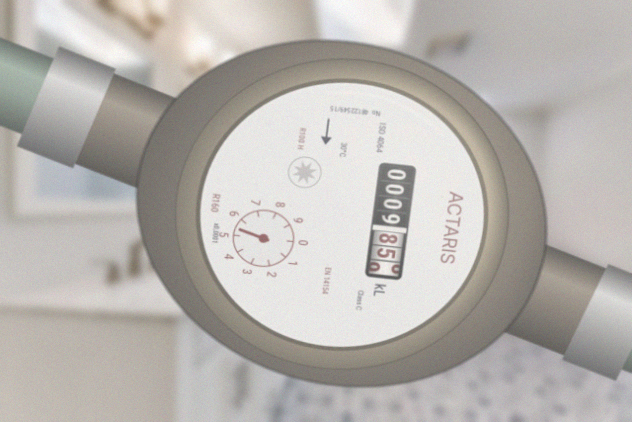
9.8585kL
